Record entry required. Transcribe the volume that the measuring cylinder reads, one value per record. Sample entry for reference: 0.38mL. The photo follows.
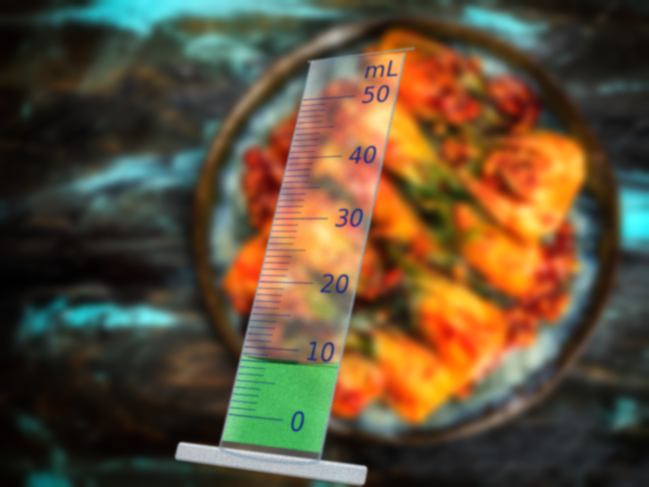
8mL
